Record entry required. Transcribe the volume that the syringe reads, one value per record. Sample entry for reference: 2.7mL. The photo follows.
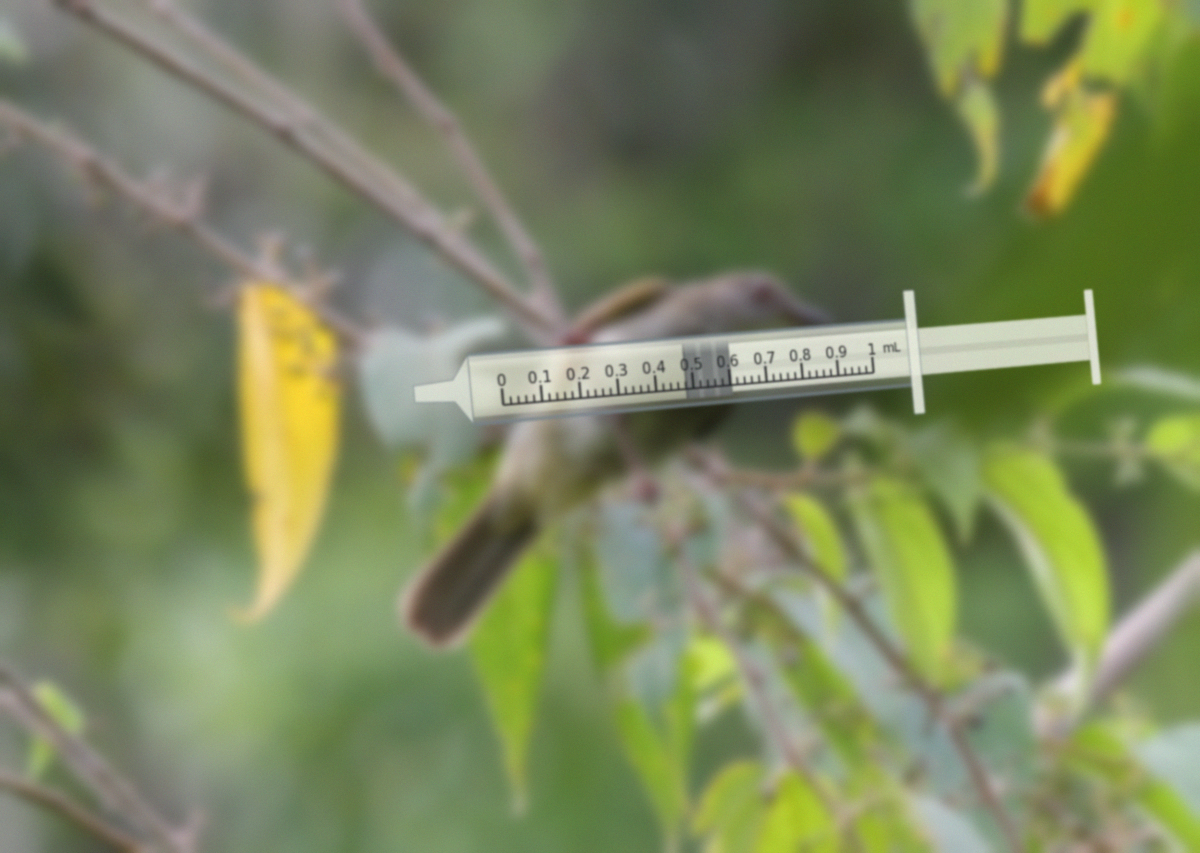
0.48mL
